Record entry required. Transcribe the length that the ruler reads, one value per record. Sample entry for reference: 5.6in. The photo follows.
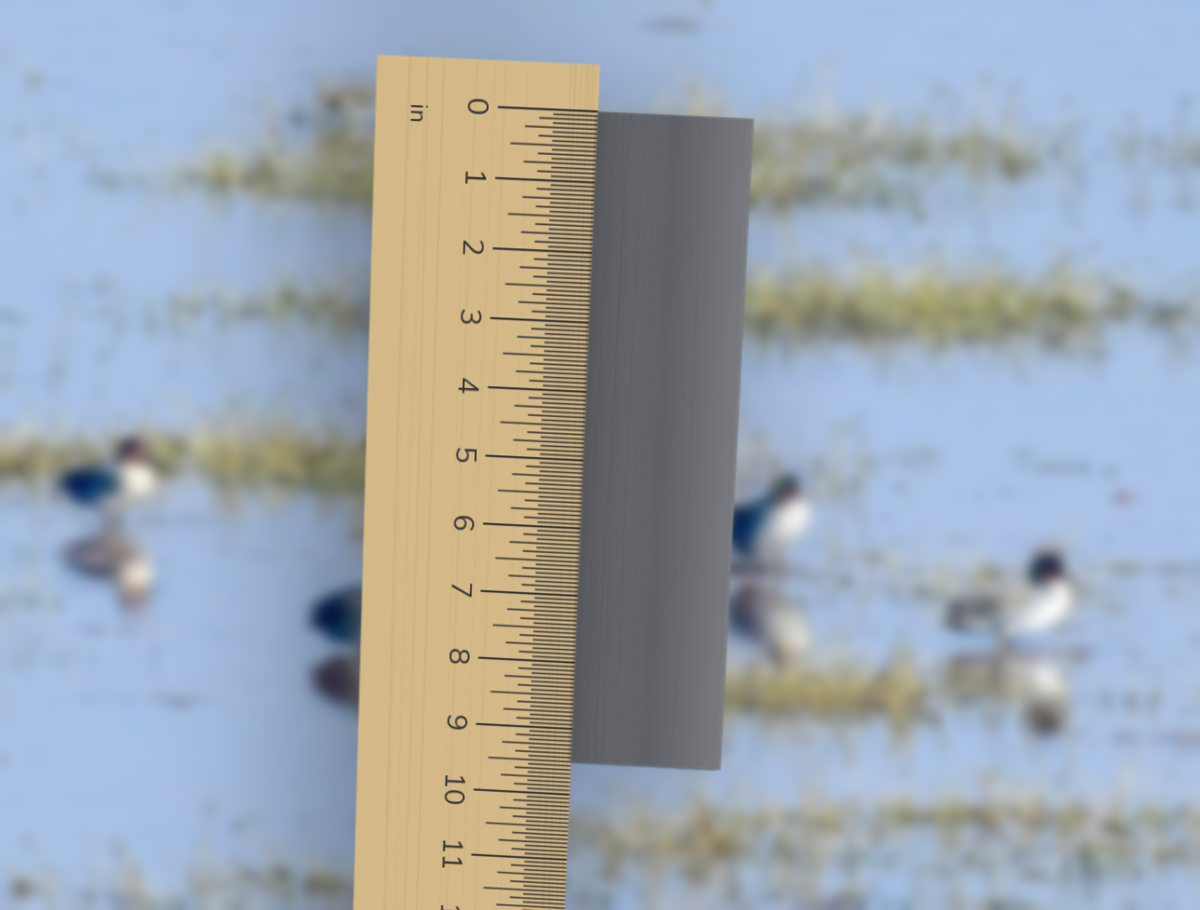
9.5in
